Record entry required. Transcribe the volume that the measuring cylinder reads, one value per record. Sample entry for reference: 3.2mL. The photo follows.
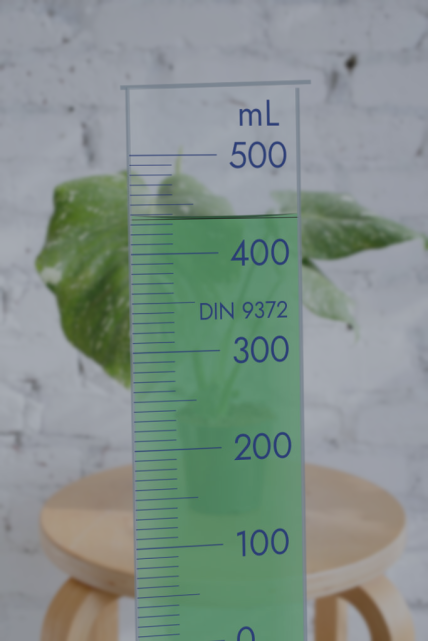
435mL
